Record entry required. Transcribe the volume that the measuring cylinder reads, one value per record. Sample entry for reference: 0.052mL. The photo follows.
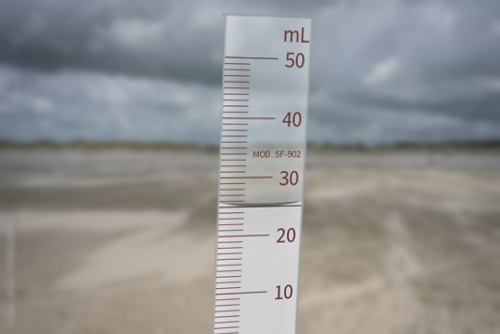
25mL
